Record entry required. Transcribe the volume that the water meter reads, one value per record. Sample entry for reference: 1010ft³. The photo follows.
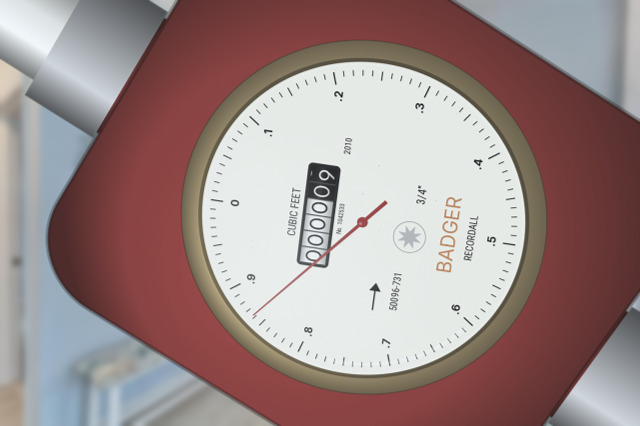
8.86ft³
